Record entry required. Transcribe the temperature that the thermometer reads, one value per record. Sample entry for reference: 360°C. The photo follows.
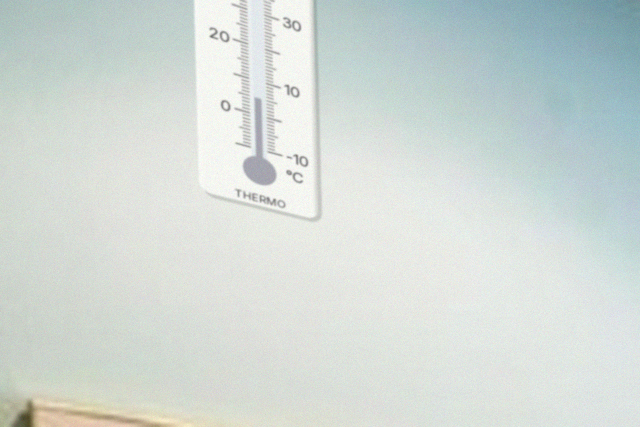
5°C
